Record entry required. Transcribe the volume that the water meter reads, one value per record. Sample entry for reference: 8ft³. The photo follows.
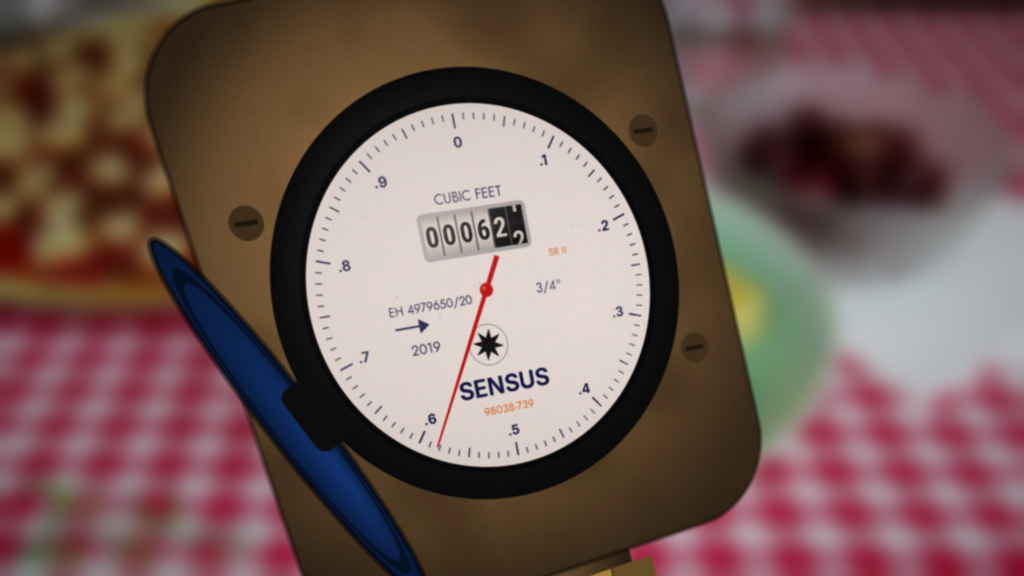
621.58ft³
